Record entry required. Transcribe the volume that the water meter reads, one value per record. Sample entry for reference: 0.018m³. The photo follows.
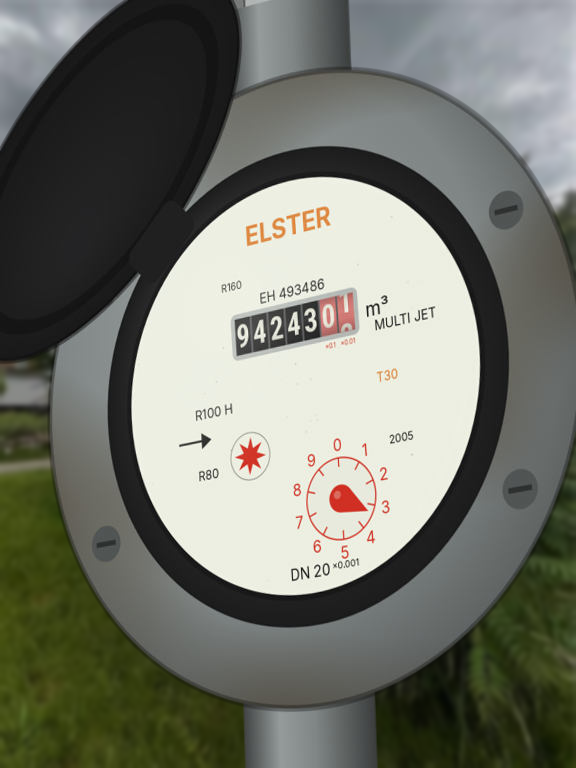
94243.013m³
